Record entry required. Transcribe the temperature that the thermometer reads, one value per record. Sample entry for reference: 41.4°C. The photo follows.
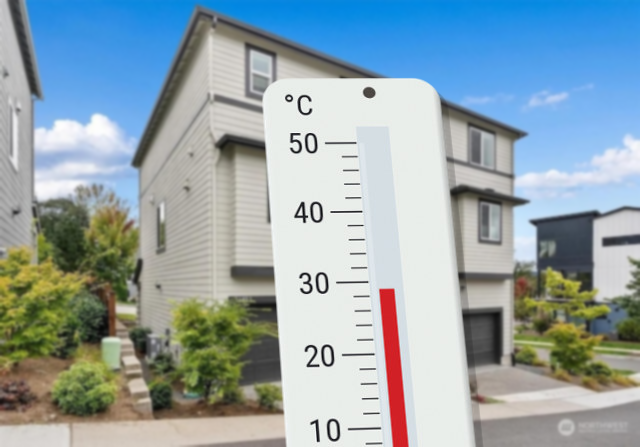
29°C
